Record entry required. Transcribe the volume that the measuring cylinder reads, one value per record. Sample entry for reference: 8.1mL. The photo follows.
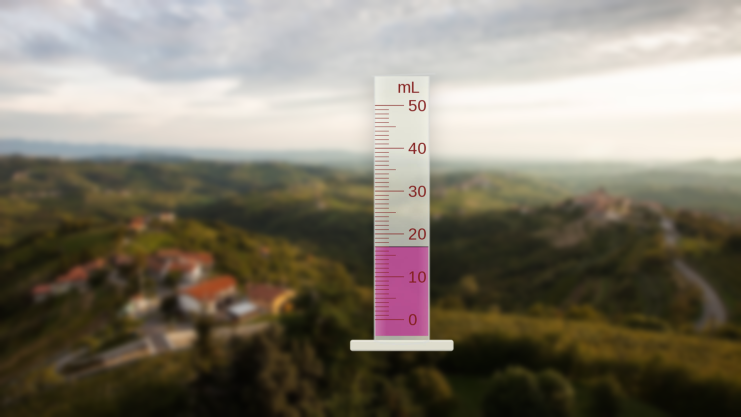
17mL
